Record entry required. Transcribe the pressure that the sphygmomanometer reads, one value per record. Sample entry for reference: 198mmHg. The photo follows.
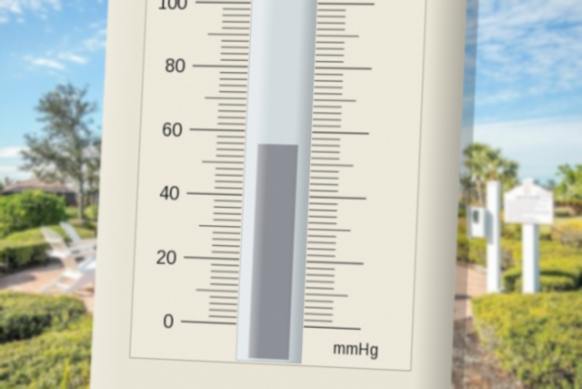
56mmHg
